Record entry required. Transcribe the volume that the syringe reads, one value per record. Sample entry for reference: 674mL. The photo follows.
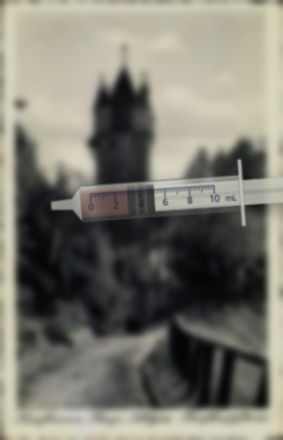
3mL
